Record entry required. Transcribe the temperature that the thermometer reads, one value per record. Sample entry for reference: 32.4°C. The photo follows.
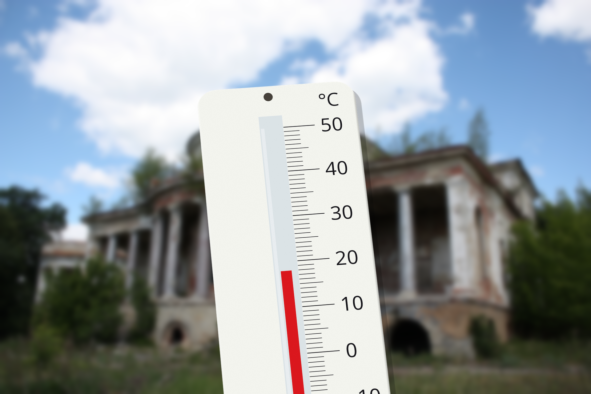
18°C
